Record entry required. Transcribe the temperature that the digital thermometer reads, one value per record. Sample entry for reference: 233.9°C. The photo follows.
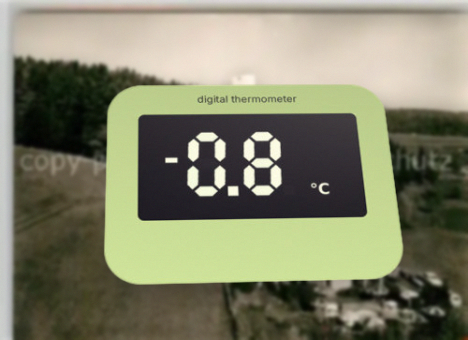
-0.8°C
